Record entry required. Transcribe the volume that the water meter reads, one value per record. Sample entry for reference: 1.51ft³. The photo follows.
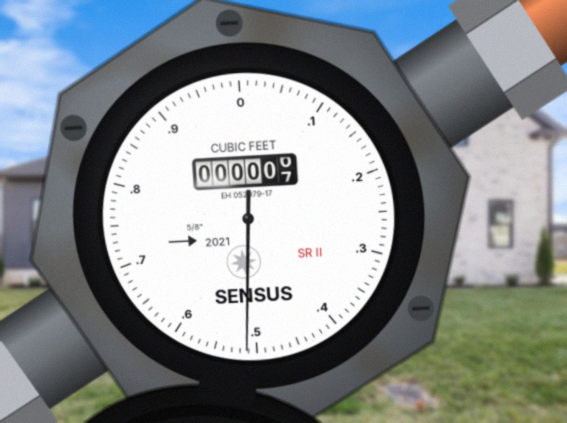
6.51ft³
